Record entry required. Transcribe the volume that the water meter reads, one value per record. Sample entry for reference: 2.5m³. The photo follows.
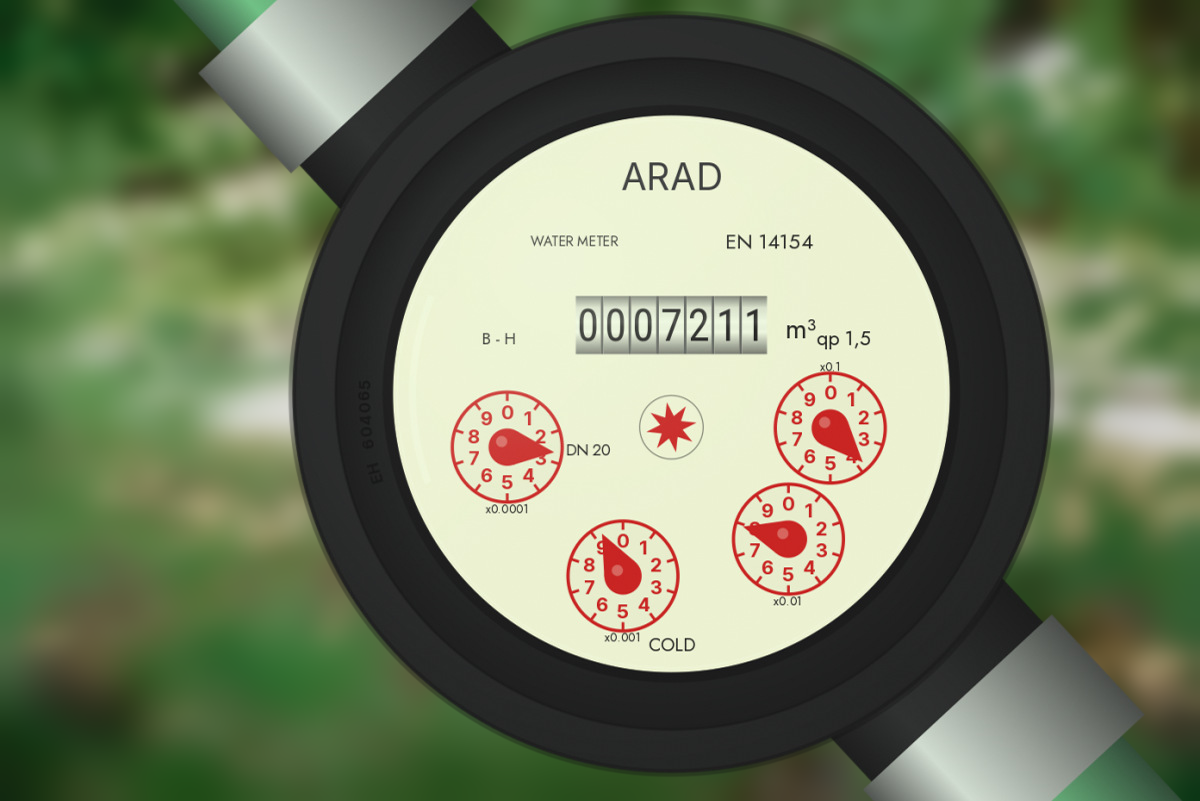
7211.3792m³
